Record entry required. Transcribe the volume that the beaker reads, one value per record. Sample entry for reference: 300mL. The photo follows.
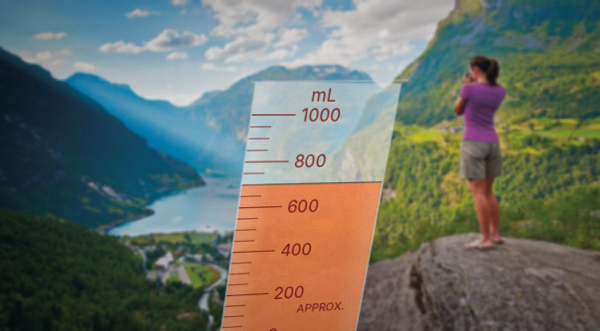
700mL
